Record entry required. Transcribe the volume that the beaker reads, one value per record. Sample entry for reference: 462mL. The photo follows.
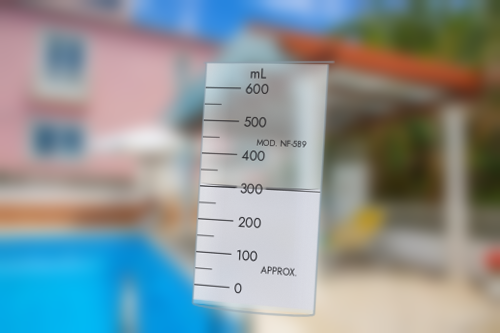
300mL
